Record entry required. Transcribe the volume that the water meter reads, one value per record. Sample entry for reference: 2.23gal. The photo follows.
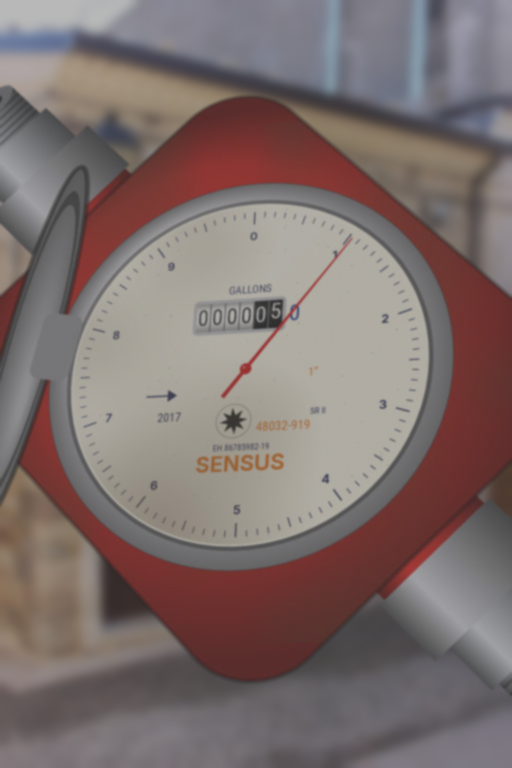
51.0gal
